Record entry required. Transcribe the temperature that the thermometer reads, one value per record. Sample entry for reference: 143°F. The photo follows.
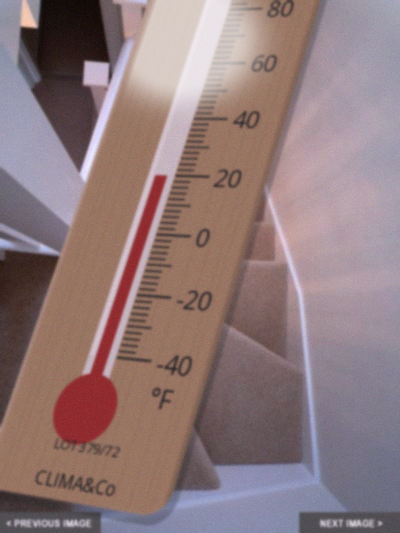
20°F
